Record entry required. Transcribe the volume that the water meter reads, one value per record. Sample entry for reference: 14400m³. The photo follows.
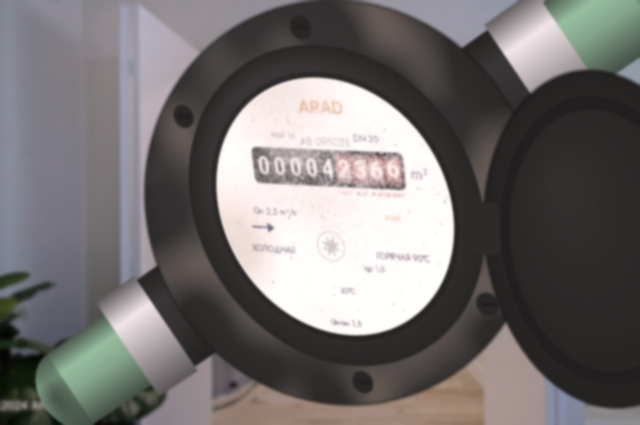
4.2366m³
